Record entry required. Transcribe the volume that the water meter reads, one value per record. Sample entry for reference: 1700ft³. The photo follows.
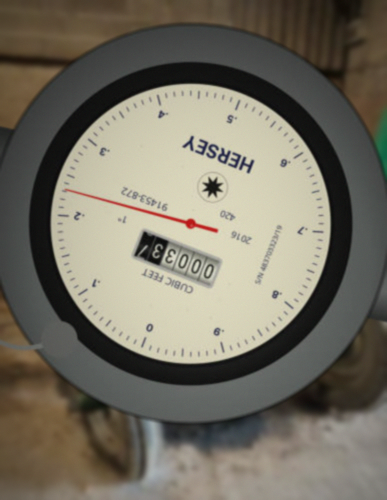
337.23ft³
